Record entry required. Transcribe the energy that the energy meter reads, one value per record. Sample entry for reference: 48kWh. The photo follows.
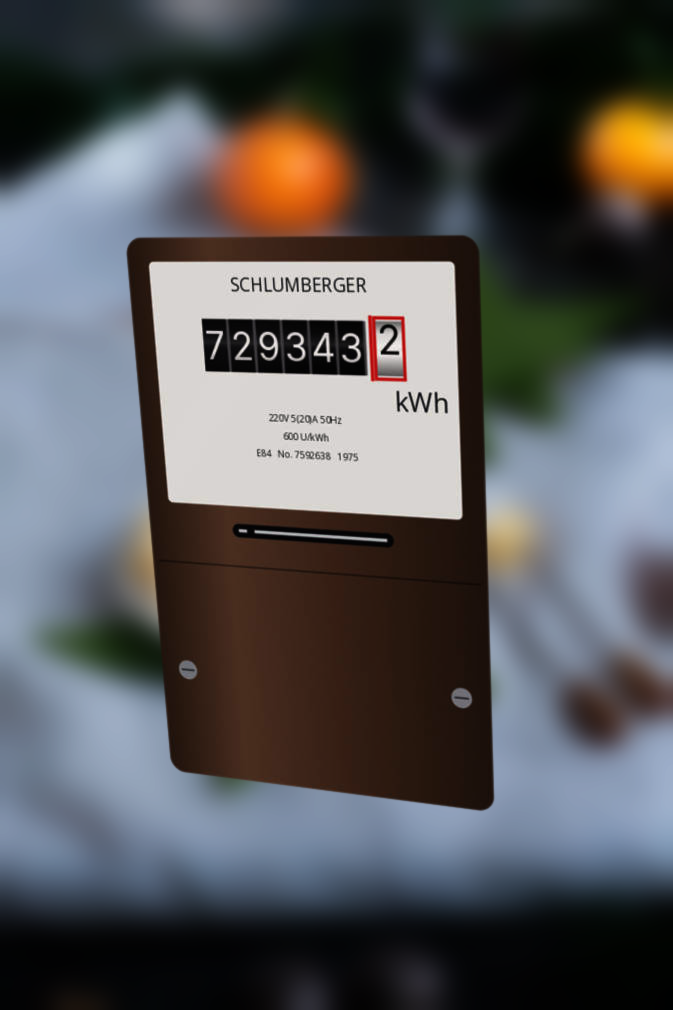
729343.2kWh
